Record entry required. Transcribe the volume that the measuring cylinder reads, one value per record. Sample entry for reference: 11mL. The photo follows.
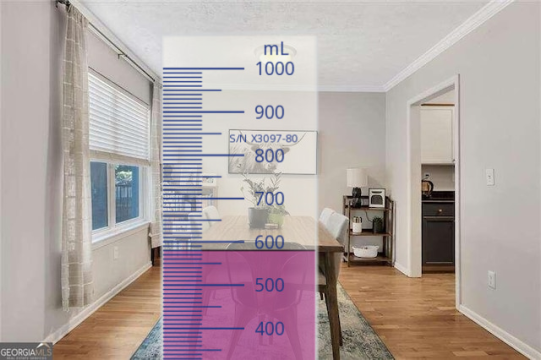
580mL
